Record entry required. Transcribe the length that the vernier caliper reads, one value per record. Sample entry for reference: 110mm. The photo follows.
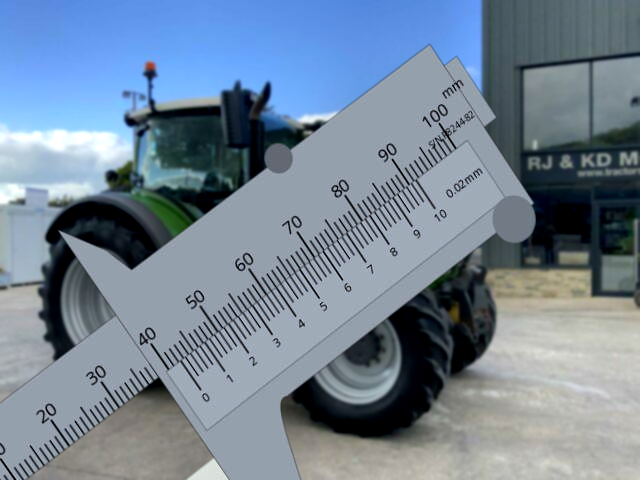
42.4mm
